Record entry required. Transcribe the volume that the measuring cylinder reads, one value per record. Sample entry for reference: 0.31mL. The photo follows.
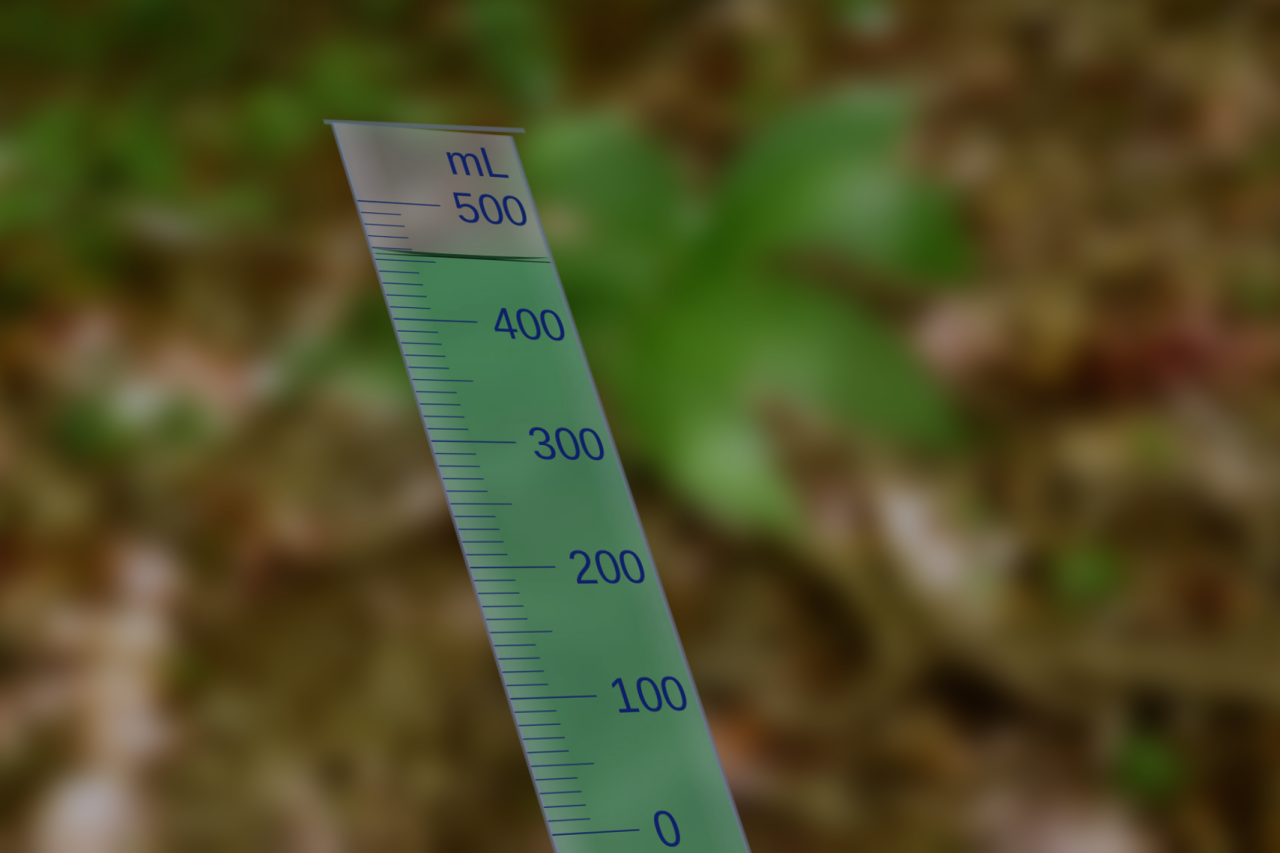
455mL
